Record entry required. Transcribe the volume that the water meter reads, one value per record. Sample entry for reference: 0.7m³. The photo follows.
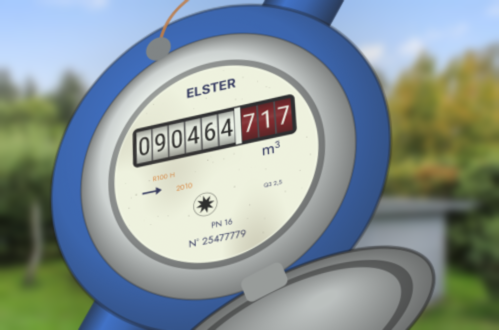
90464.717m³
